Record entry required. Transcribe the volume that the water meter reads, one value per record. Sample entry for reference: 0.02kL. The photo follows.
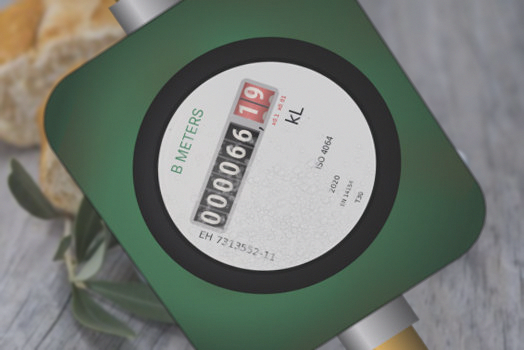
66.19kL
